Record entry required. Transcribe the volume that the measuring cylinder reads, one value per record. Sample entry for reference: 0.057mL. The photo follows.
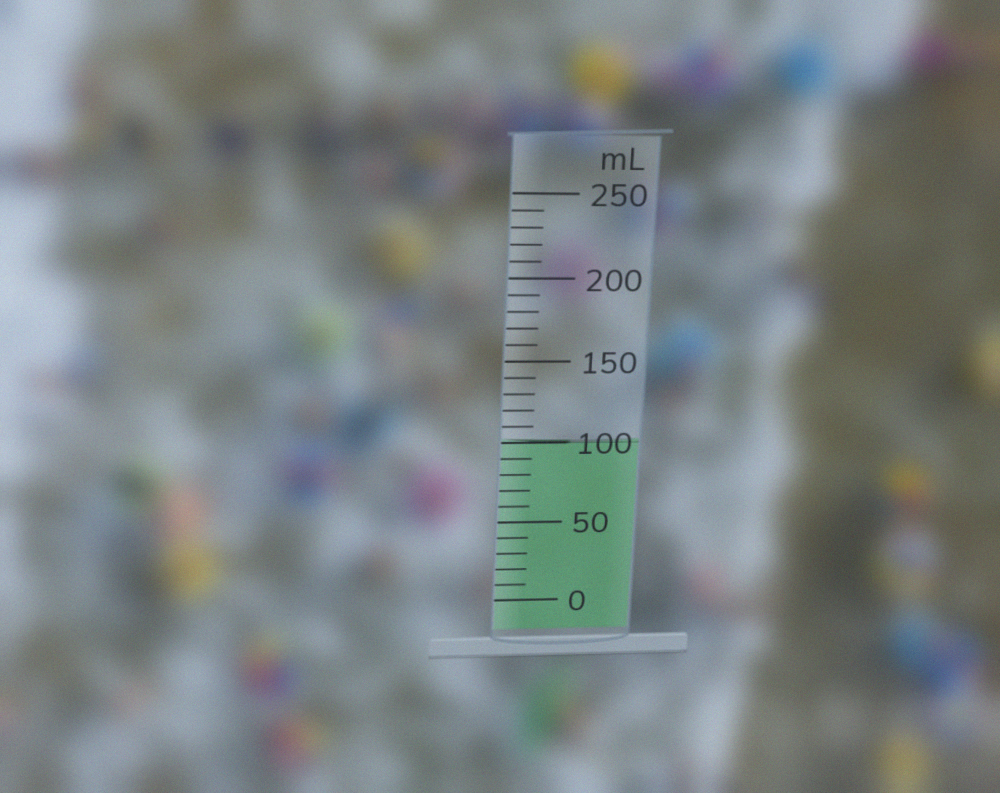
100mL
